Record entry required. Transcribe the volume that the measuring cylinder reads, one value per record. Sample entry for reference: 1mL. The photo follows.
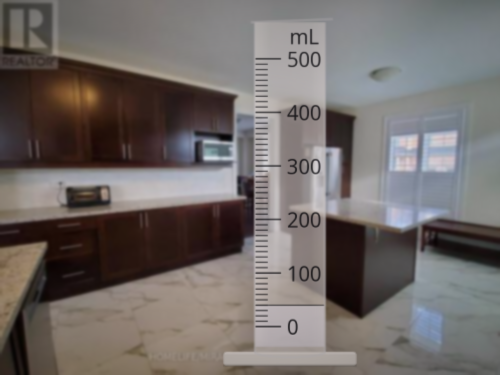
40mL
